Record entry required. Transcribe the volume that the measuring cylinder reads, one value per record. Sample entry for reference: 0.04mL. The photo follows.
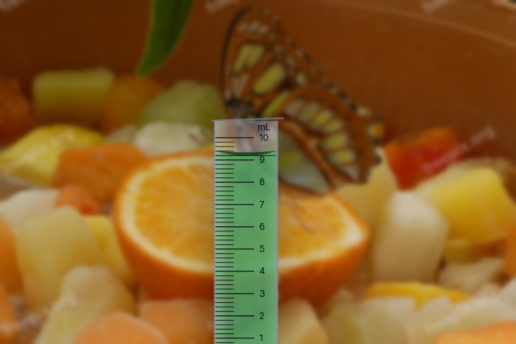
9.2mL
